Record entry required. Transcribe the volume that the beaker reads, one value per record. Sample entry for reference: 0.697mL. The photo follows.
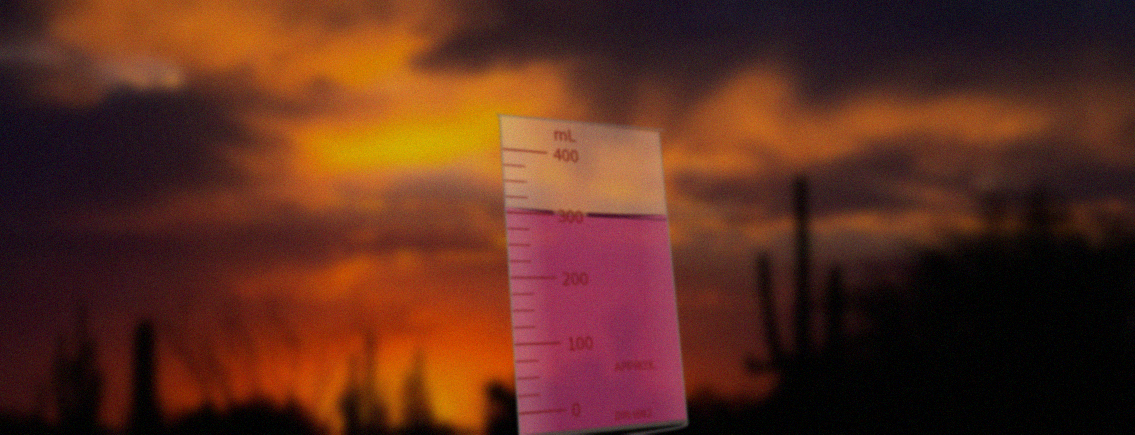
300mL
